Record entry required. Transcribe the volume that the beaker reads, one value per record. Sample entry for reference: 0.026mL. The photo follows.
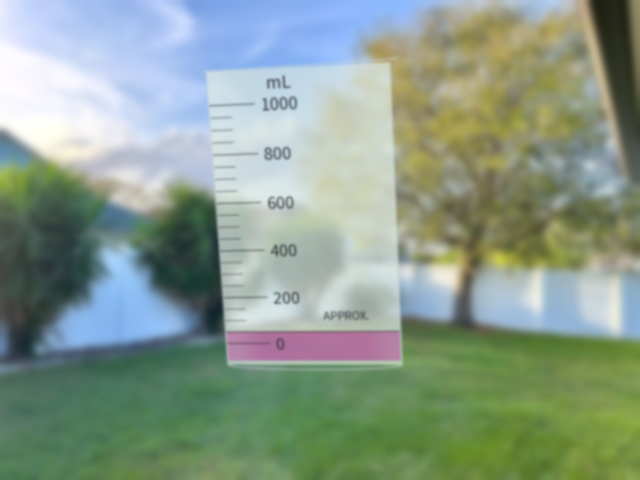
50mL
